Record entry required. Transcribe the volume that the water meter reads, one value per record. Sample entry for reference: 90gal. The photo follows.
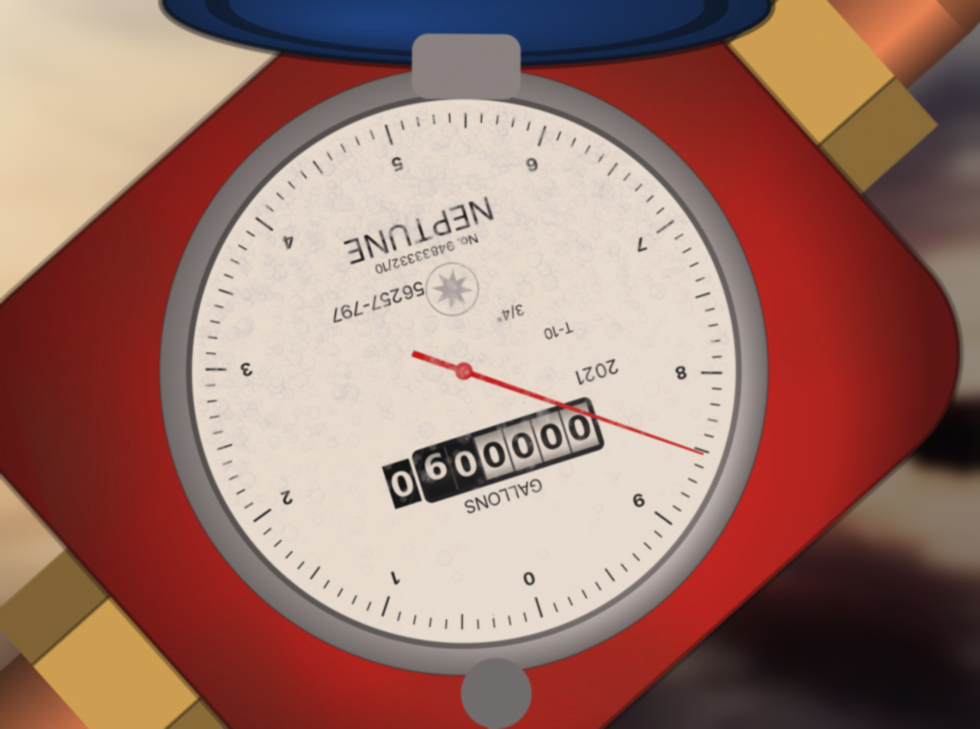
88.5gal
